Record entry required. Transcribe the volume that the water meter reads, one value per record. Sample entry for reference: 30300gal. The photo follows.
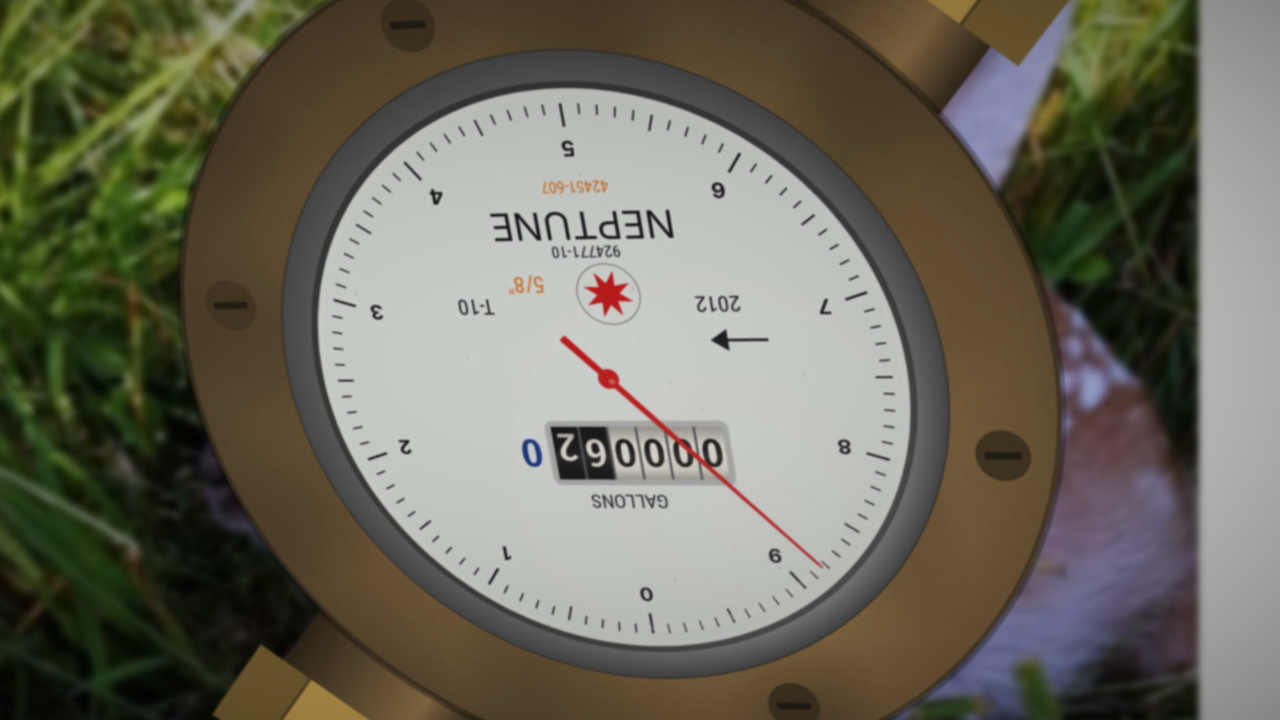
618.8gal
